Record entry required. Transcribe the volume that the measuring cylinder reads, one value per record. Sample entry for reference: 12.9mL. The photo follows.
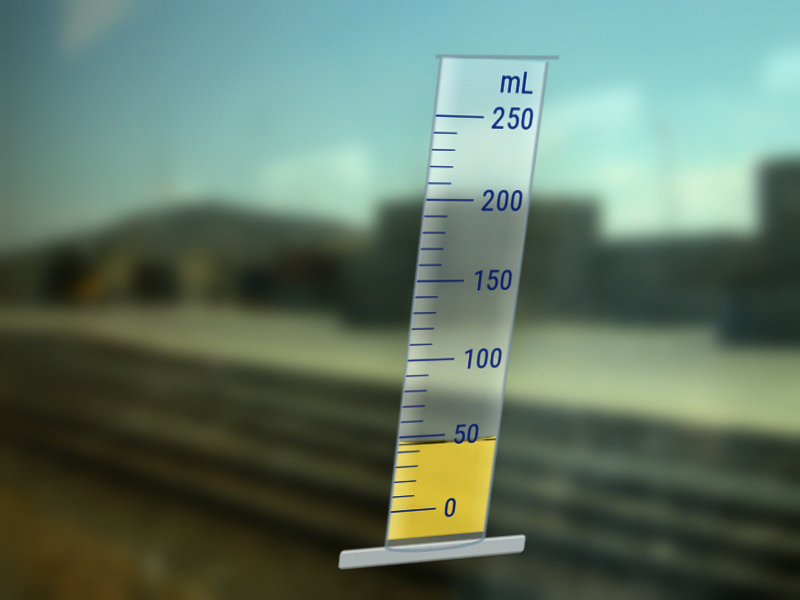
45mL
